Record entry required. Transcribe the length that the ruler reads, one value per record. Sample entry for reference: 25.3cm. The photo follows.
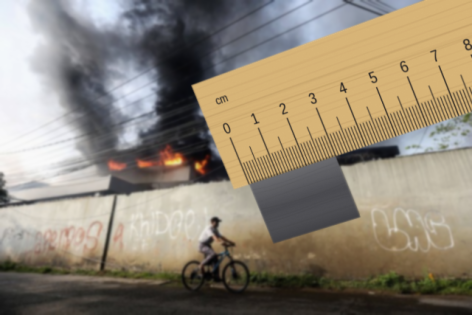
3cm
